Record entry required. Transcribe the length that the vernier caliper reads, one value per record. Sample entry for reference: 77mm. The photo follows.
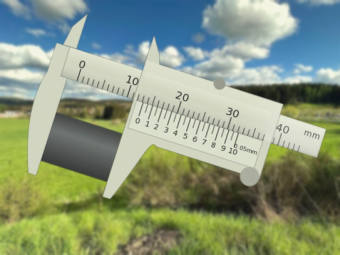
13.2mm
